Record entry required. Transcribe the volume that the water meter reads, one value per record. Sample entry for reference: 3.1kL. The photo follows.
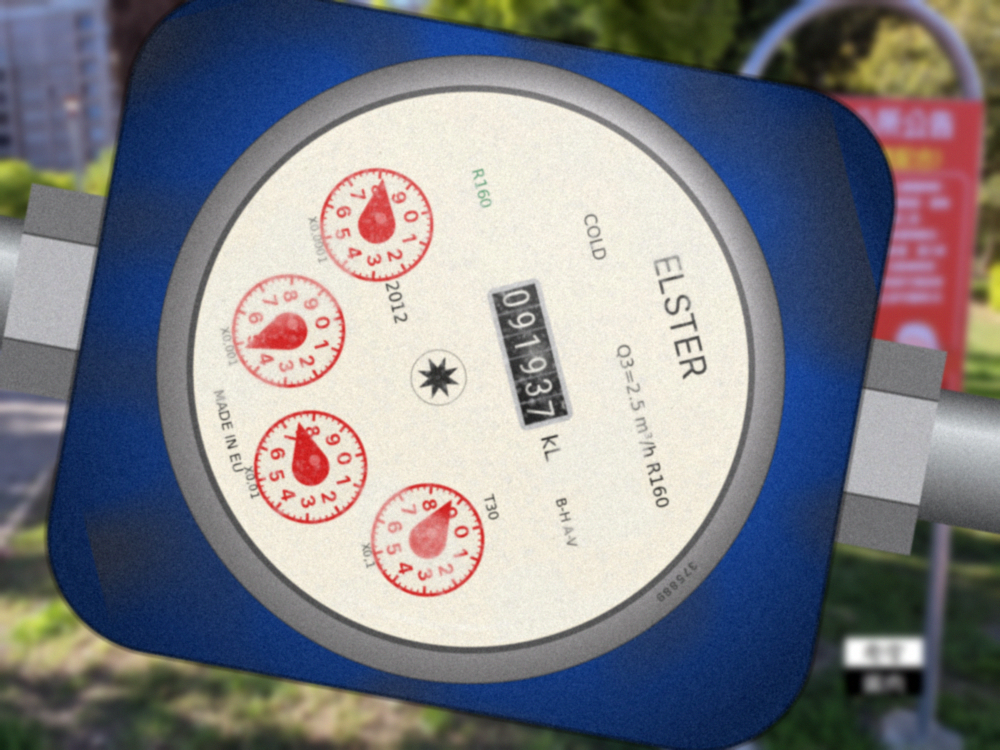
91936.8748kL
